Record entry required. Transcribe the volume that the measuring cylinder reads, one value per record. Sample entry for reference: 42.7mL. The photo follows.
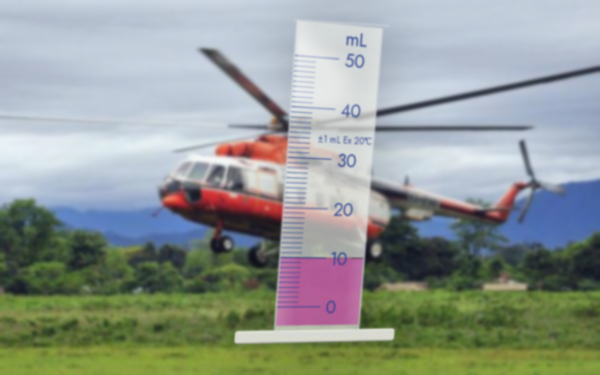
10mL
